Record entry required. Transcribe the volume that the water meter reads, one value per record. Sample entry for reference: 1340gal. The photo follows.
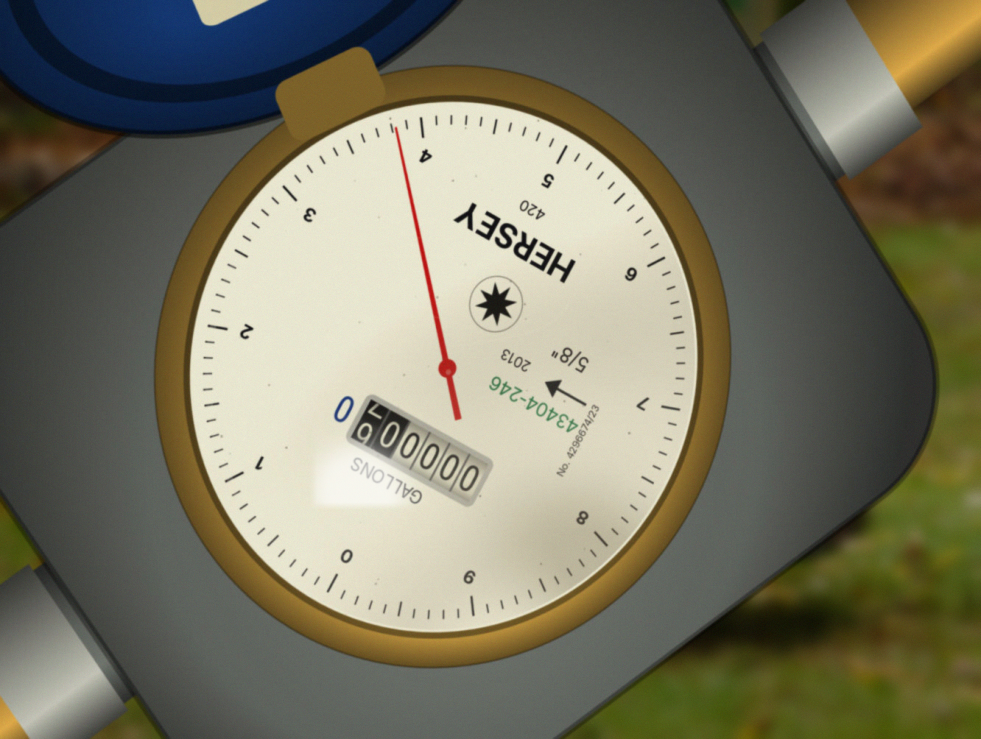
63.8gal
